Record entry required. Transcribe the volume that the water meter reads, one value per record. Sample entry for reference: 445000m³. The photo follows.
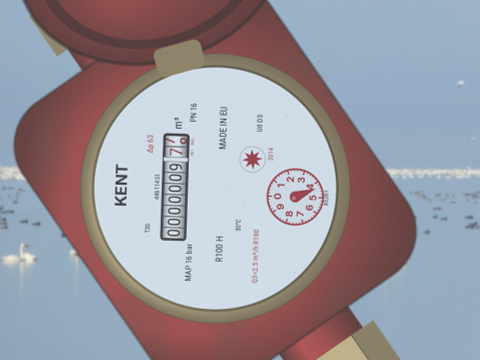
9.774m³
